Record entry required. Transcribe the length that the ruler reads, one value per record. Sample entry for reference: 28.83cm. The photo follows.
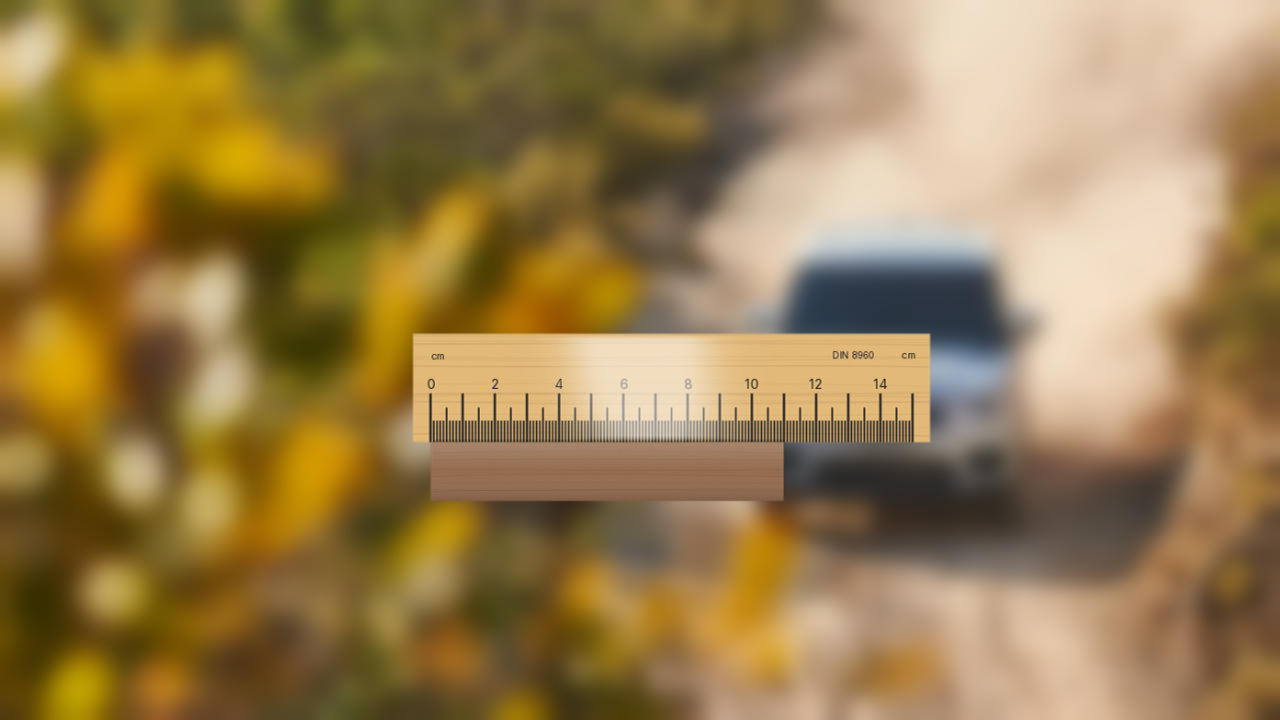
11cm
